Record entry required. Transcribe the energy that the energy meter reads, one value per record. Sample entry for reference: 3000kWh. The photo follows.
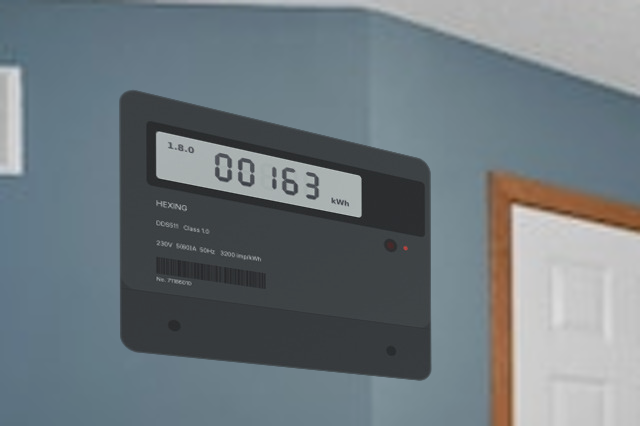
163kWh
